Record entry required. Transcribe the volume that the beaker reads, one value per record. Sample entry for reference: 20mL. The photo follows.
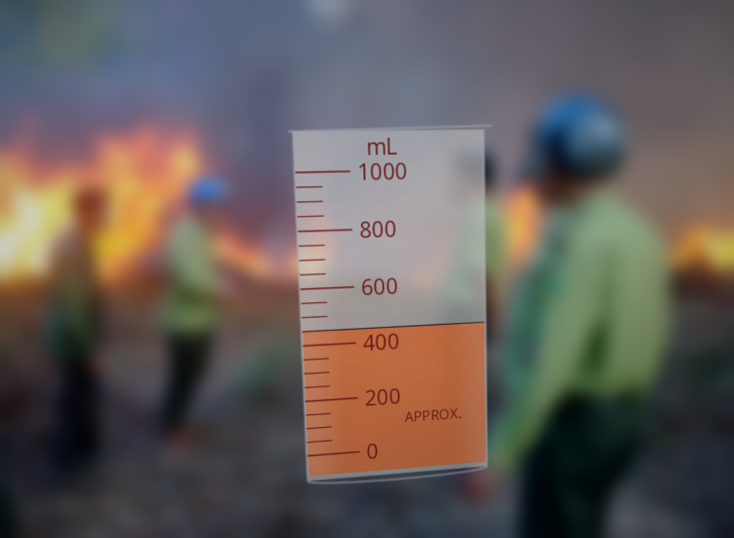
450mL
